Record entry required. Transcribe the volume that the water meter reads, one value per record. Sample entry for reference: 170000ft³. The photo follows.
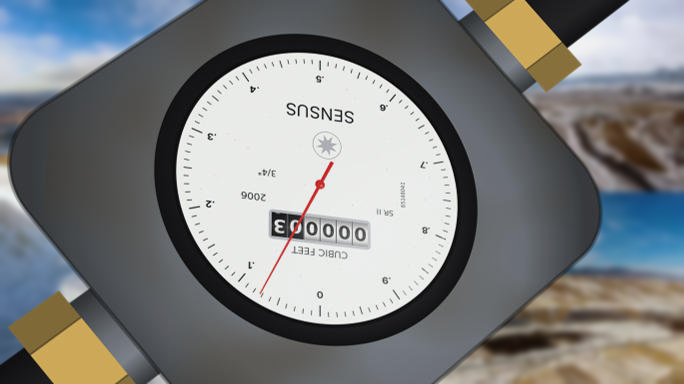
3.07ft³
